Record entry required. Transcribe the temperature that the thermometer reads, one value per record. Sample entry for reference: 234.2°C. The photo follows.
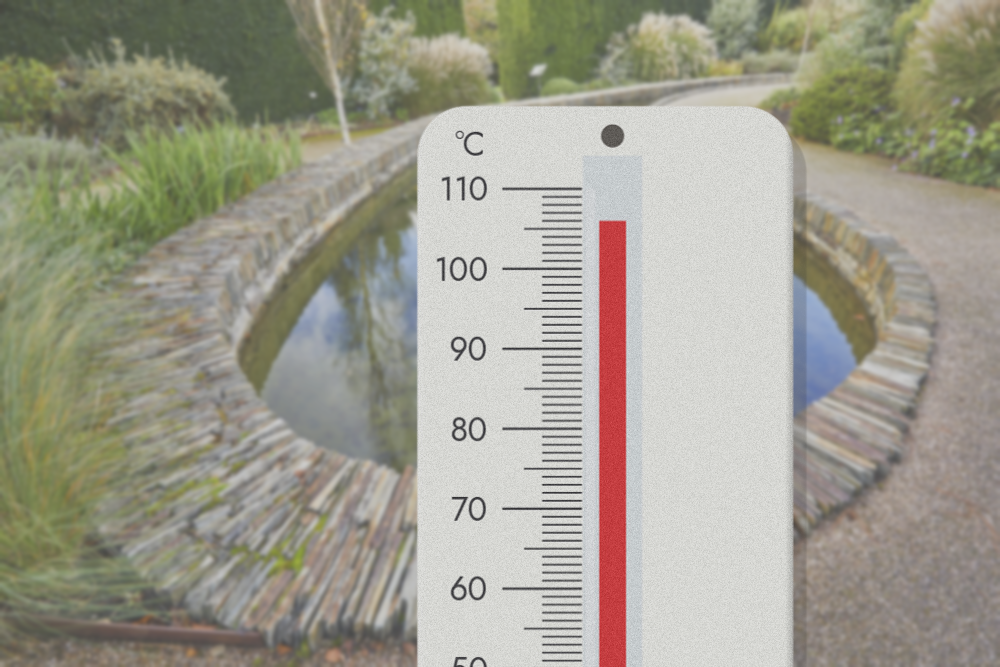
106°C
